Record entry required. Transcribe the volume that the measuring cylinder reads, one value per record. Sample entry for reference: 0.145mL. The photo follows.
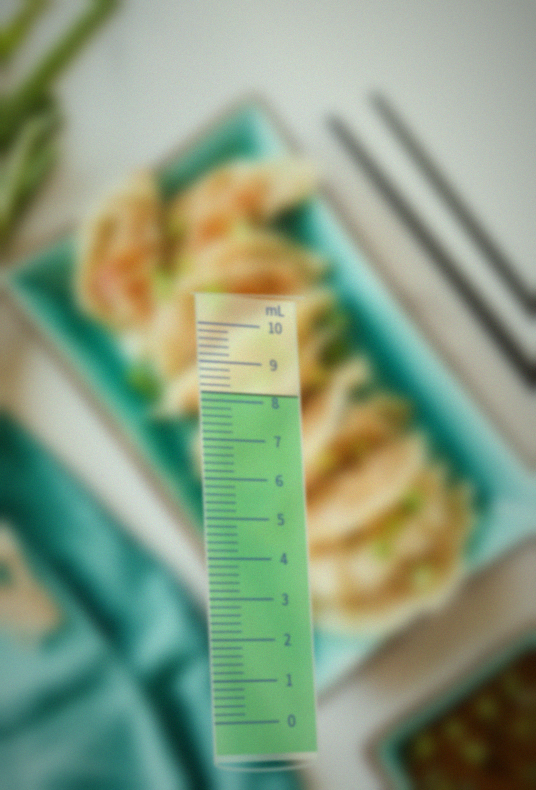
8.2mL
